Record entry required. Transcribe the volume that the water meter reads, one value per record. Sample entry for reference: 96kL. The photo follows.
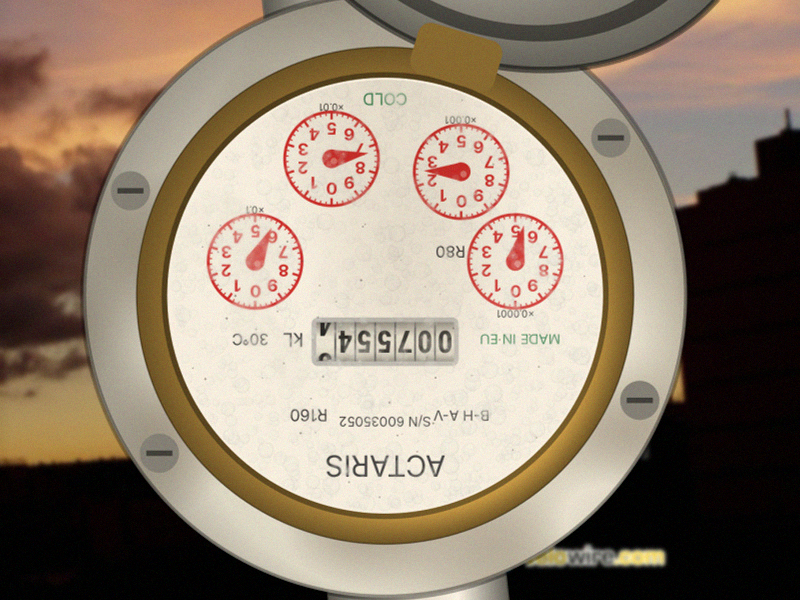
75543.5725kL
